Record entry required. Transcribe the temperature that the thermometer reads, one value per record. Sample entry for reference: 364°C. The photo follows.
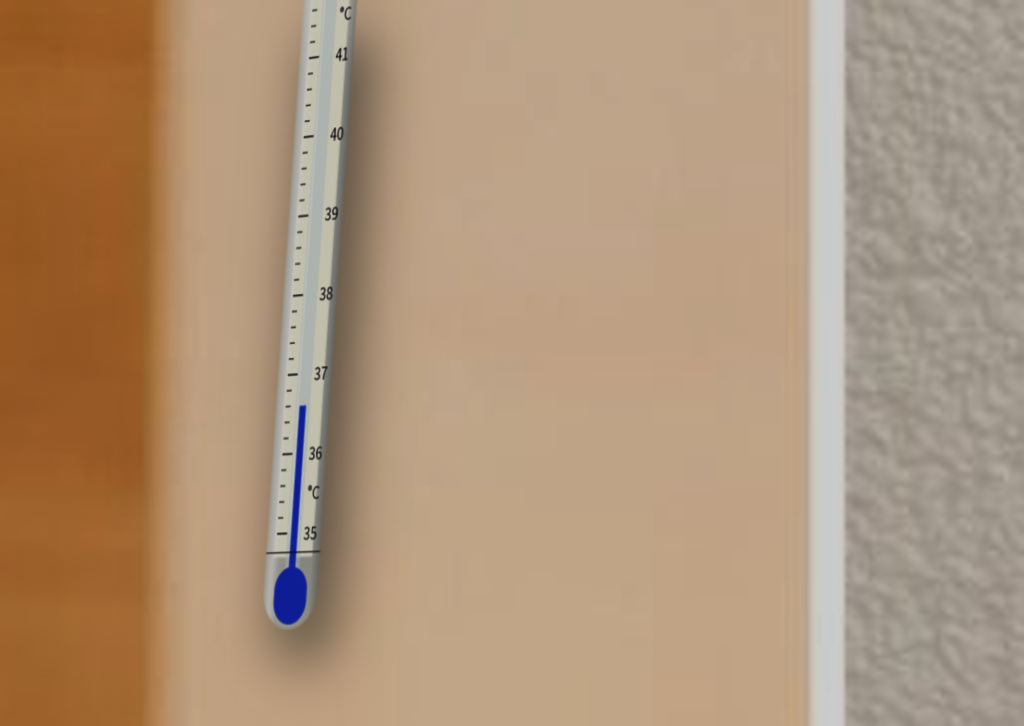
36.6°C
